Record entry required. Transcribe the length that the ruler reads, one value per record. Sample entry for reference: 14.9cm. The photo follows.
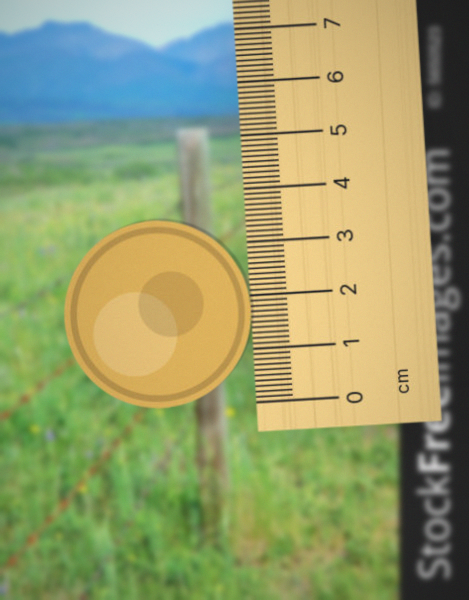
3.5cm
